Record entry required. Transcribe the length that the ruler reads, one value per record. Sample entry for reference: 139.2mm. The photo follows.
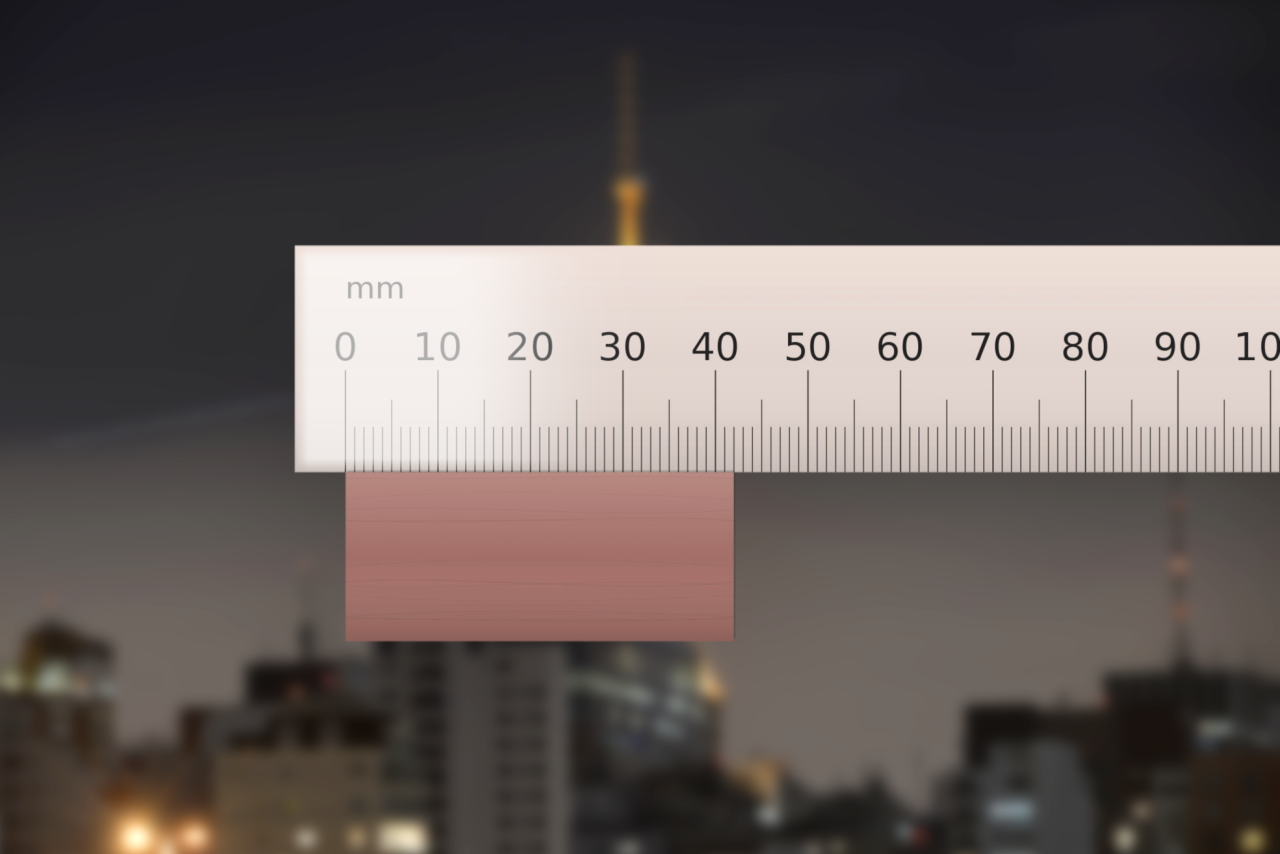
42mm
